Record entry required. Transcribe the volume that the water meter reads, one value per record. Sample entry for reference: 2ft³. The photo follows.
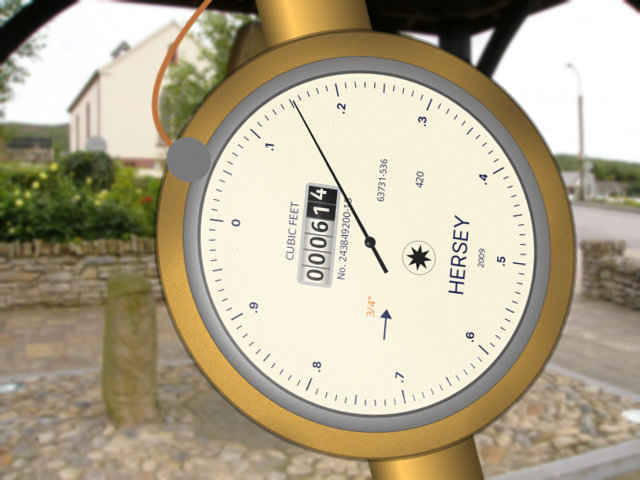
614.15ft³
